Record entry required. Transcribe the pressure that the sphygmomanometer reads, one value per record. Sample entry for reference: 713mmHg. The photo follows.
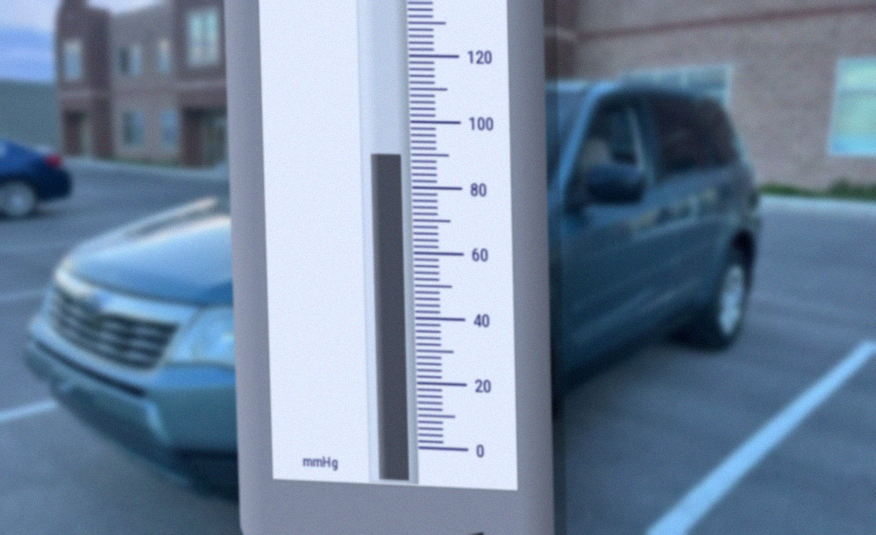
90mmHg
